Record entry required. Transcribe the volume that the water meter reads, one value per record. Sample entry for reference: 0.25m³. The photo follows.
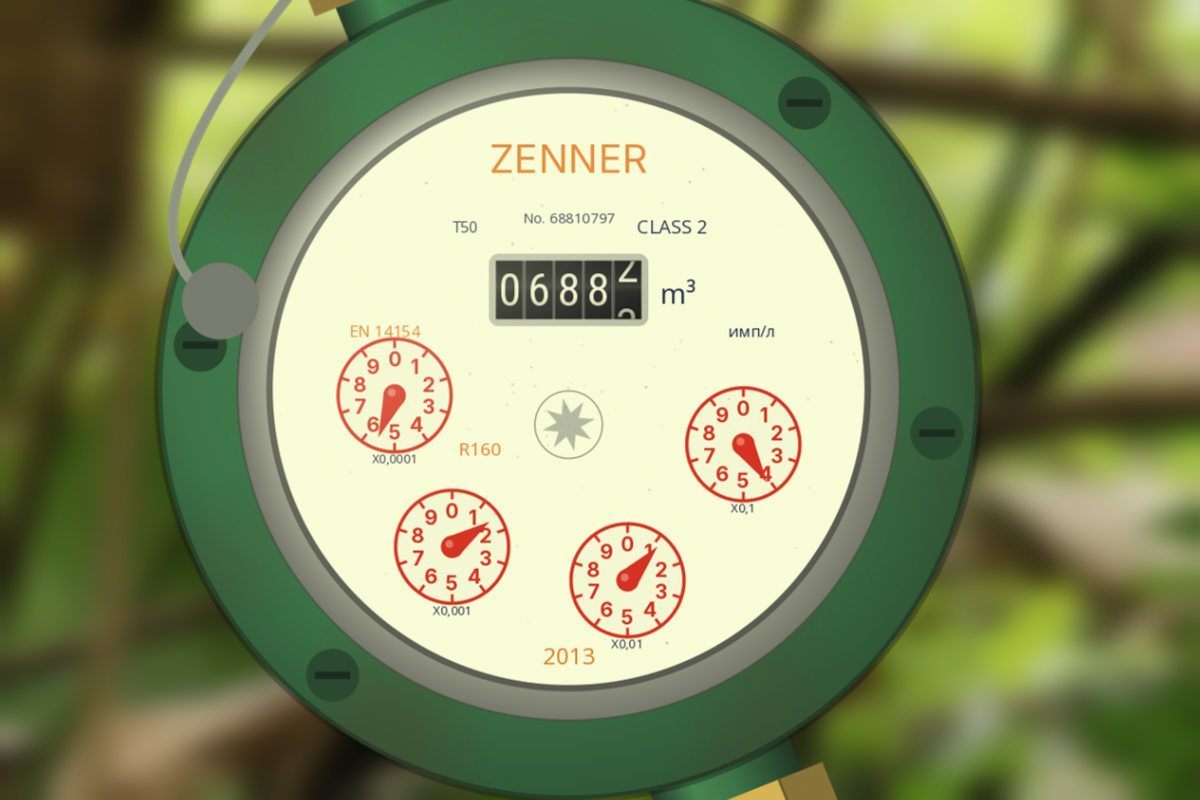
6882.4115m³
